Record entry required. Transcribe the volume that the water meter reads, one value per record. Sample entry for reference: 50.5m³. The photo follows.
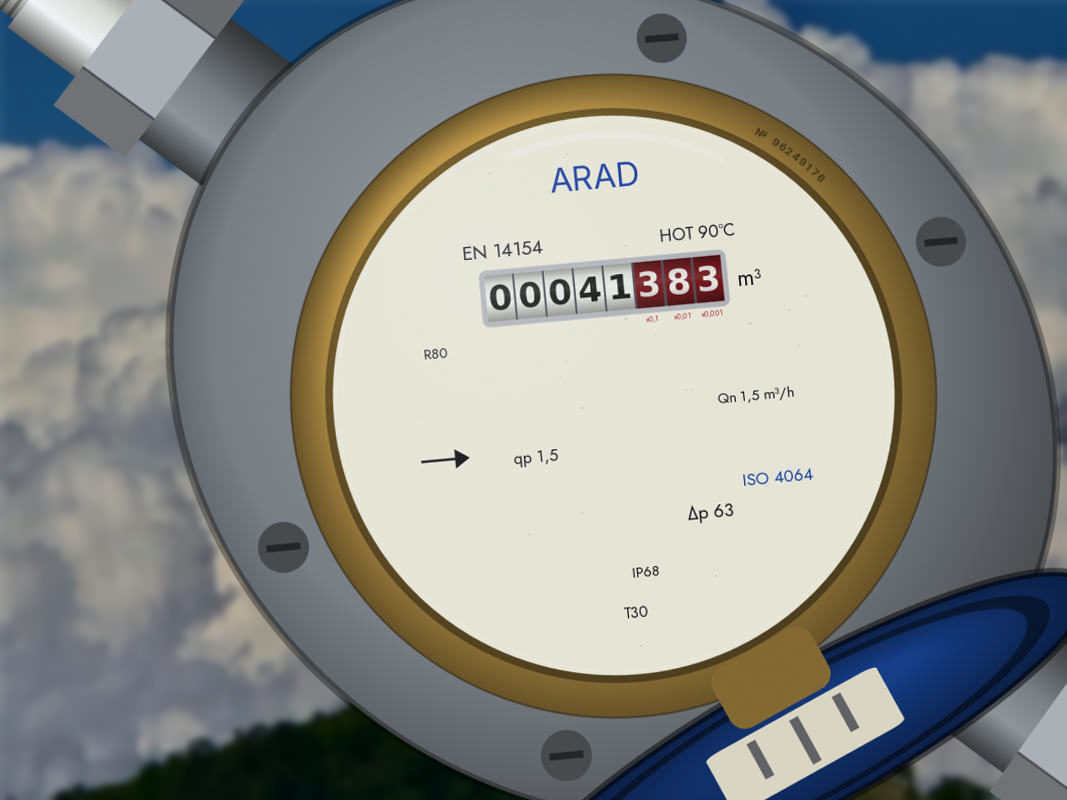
41.383m³
